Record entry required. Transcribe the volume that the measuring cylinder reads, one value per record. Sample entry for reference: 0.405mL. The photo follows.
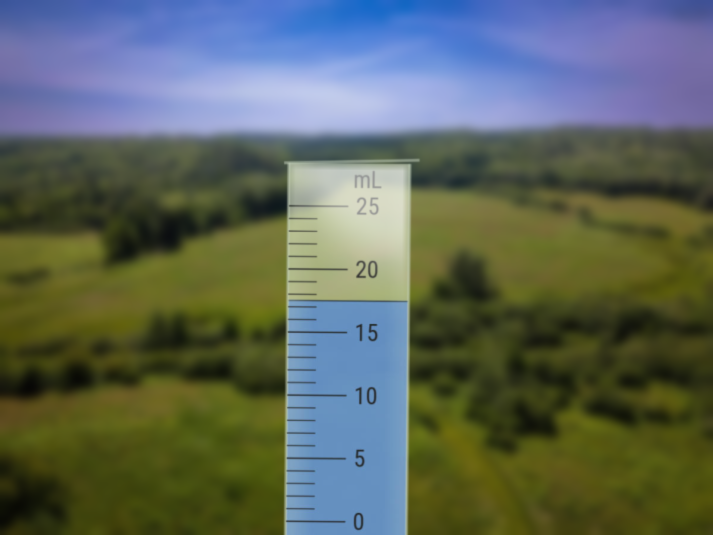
17.5mL
